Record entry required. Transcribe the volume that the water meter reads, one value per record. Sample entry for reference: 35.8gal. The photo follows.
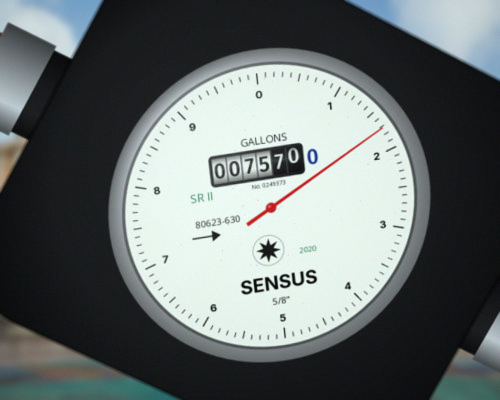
75701.7gal
